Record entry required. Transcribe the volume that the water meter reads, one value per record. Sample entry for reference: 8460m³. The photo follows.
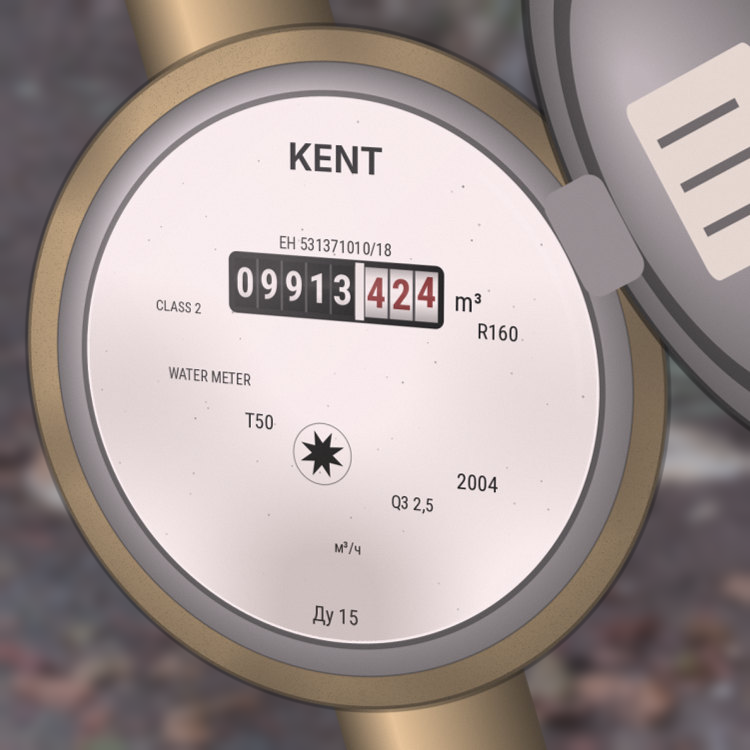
9913.424m³
